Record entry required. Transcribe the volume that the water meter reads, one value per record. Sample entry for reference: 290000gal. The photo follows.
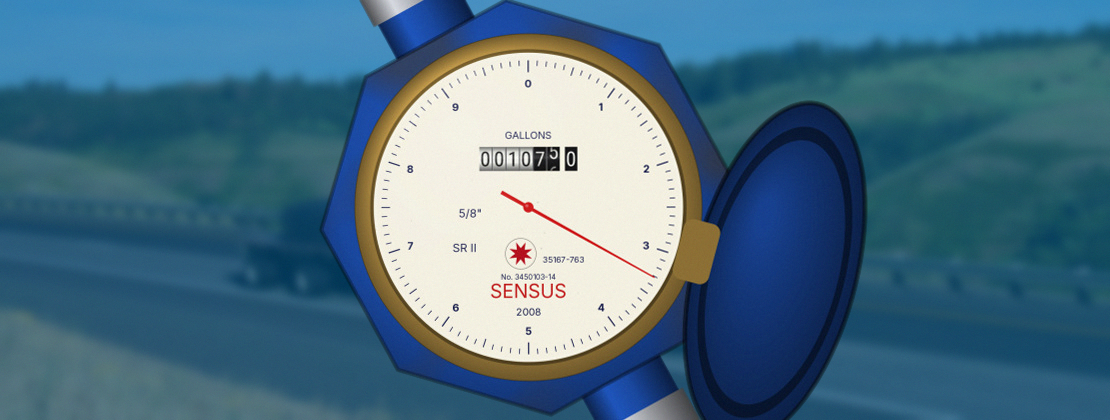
10753.3gal
